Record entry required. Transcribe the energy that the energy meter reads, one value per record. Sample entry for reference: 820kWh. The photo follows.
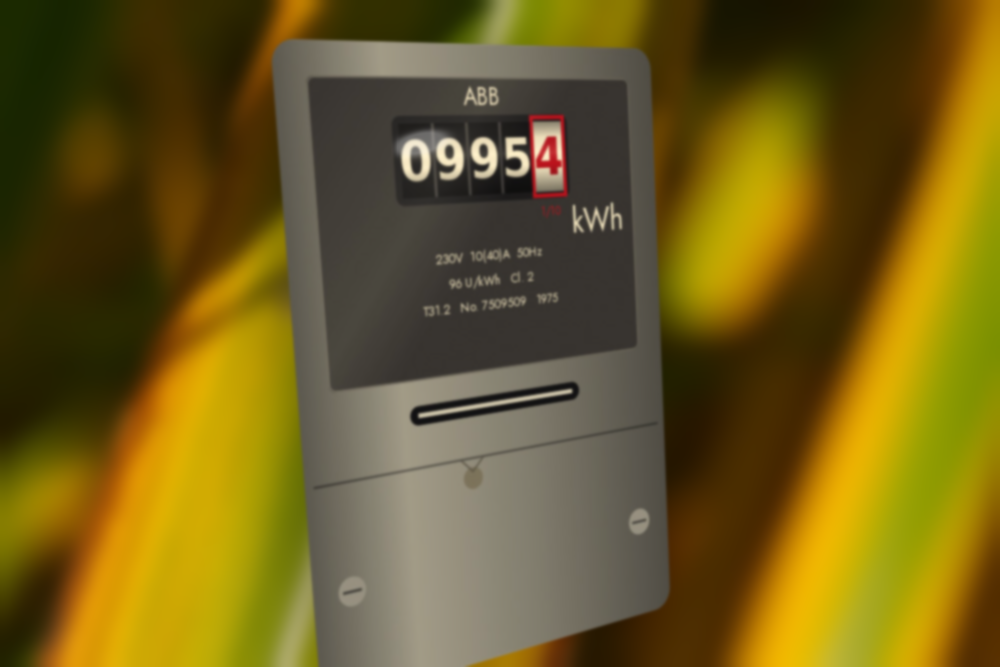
995.4kWh
